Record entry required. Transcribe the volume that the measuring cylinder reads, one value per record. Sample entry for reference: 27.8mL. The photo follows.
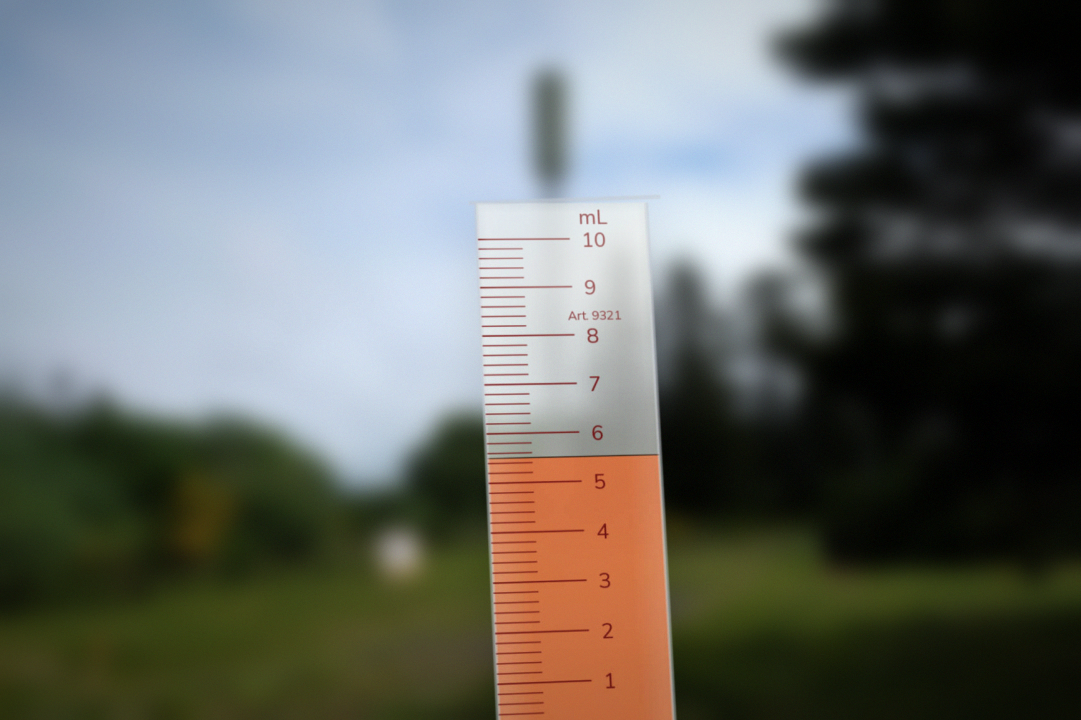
5.5mL
